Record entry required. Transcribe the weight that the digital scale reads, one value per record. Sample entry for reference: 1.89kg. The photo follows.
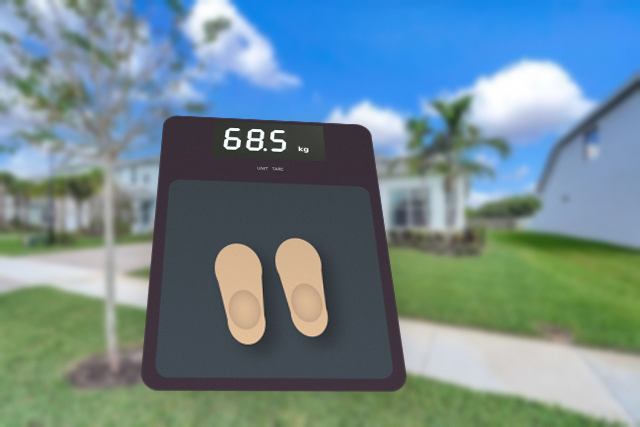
68.5kg
